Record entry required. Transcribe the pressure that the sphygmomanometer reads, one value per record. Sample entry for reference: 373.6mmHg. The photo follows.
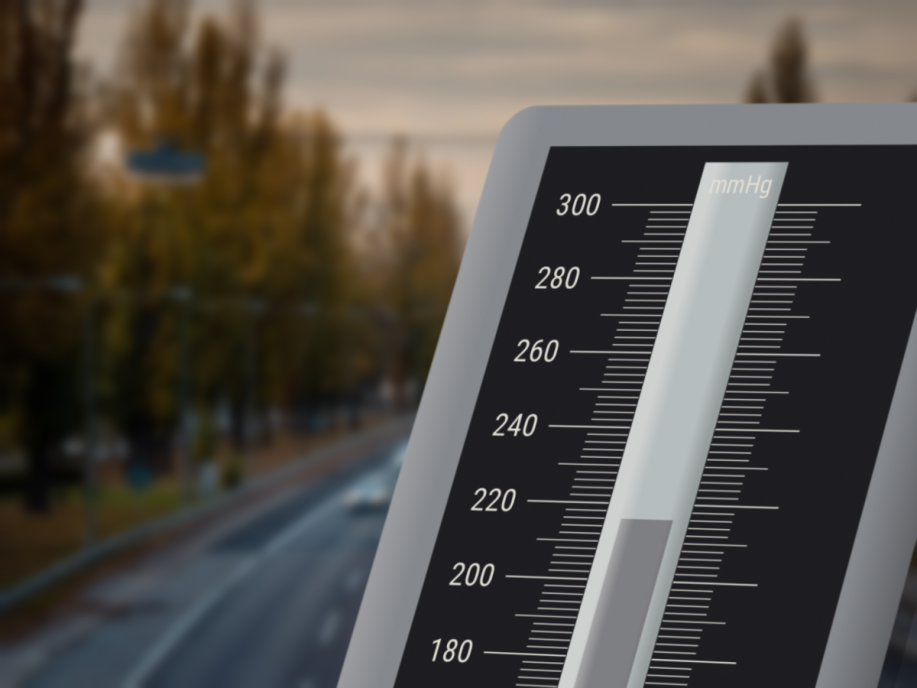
216mmHg
